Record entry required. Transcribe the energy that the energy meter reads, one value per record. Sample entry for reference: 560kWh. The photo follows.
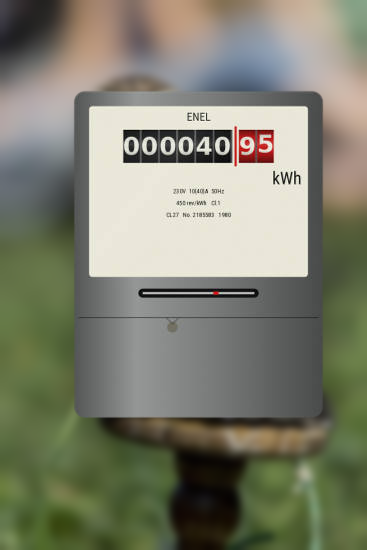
40.95kWh
